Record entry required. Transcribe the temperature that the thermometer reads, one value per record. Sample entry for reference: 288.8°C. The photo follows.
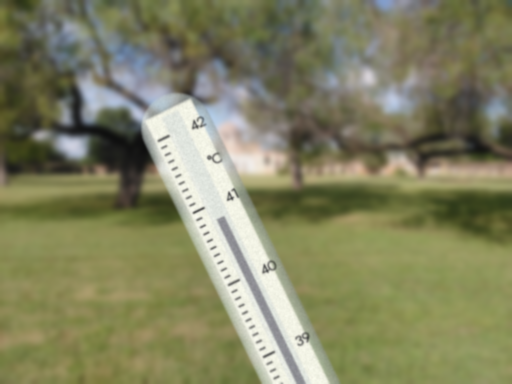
40.8°C
